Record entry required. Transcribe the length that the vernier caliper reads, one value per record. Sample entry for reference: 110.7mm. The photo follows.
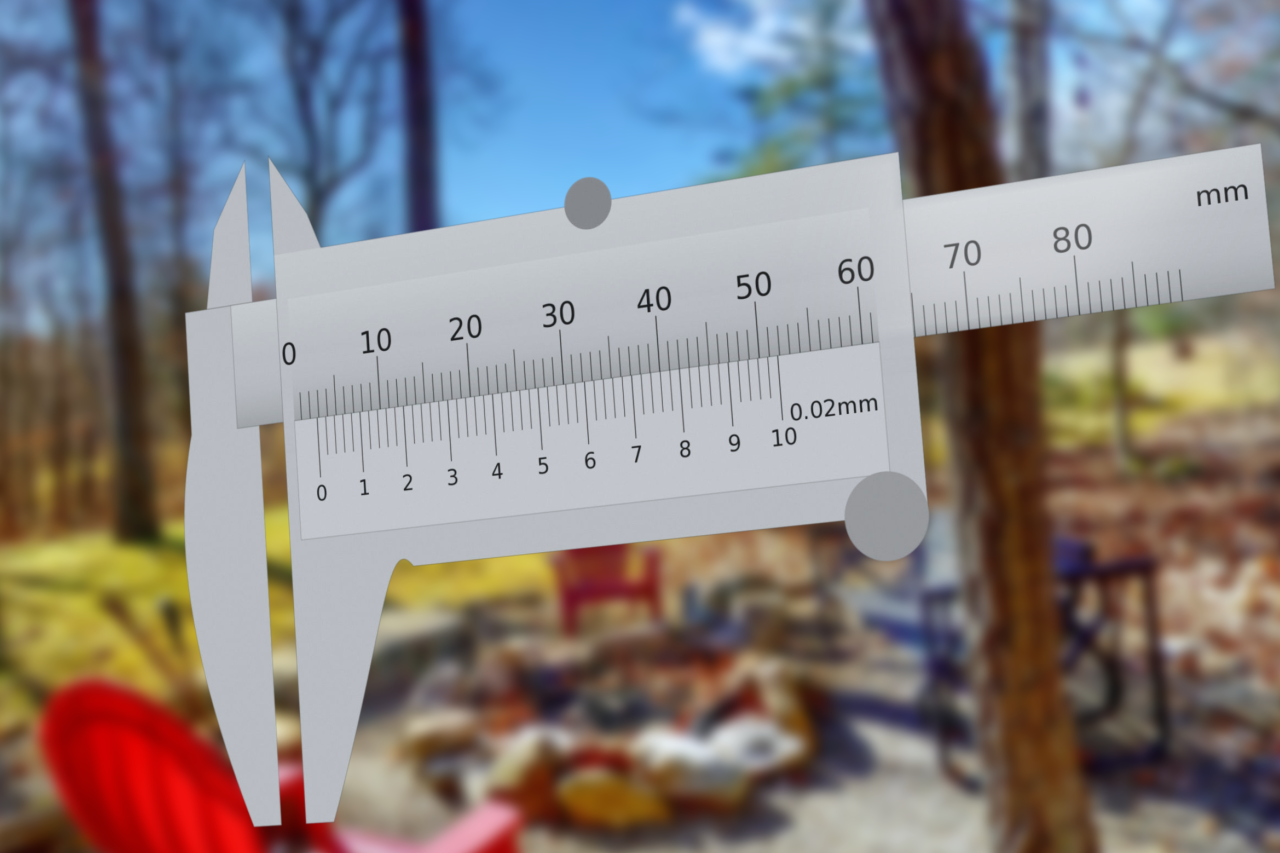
2.8mm
